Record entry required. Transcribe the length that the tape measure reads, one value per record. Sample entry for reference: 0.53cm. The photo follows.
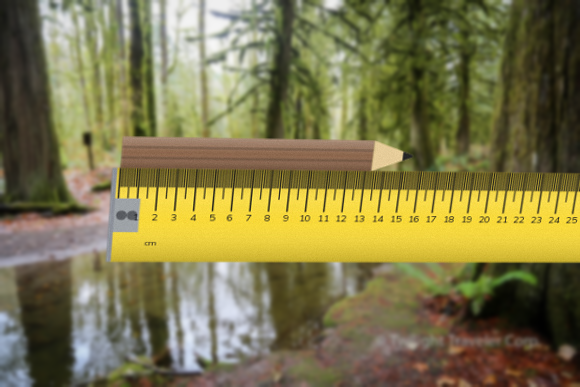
15.5cm
